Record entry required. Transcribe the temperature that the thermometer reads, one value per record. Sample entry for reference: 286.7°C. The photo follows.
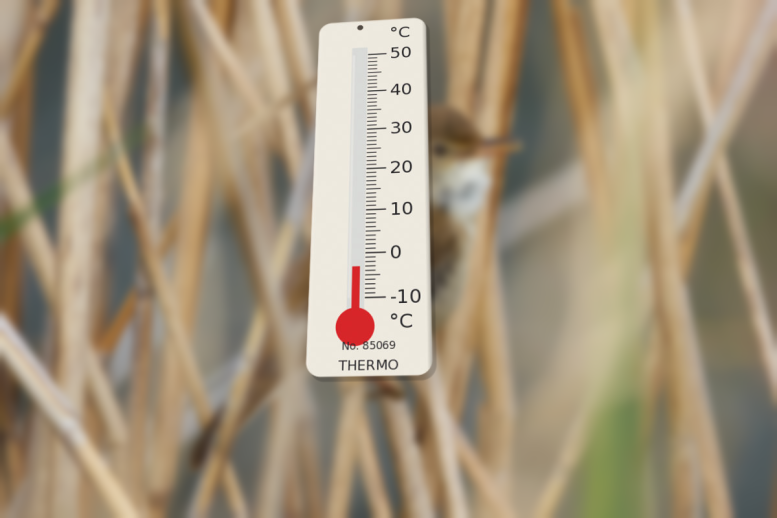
-3°C
